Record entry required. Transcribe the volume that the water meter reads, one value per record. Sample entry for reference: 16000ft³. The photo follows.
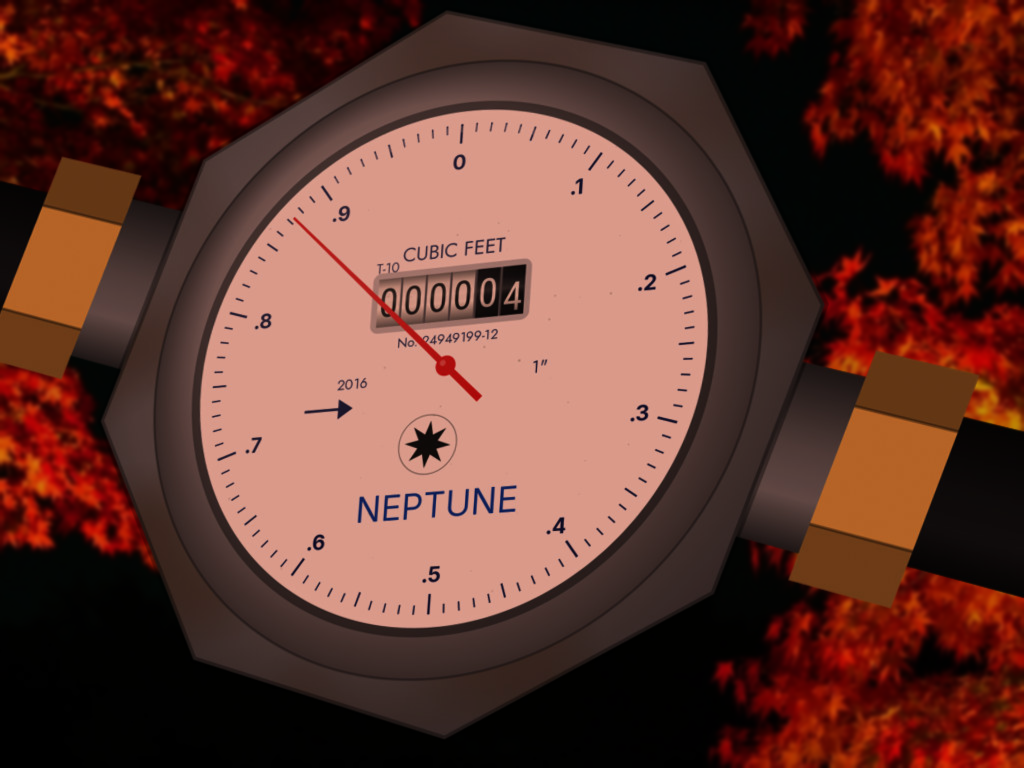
3.87ft³
